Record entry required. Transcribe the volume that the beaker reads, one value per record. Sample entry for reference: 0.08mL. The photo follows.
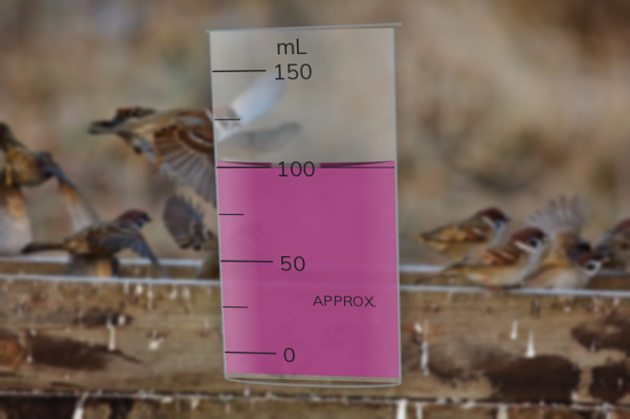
100mL
